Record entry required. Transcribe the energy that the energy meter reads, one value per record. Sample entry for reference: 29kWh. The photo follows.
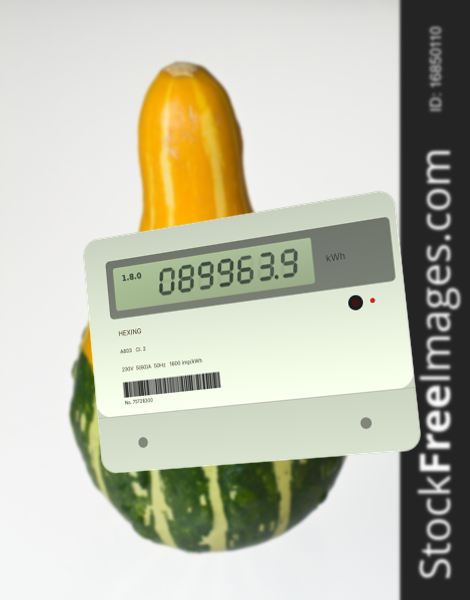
89963.9kWh
